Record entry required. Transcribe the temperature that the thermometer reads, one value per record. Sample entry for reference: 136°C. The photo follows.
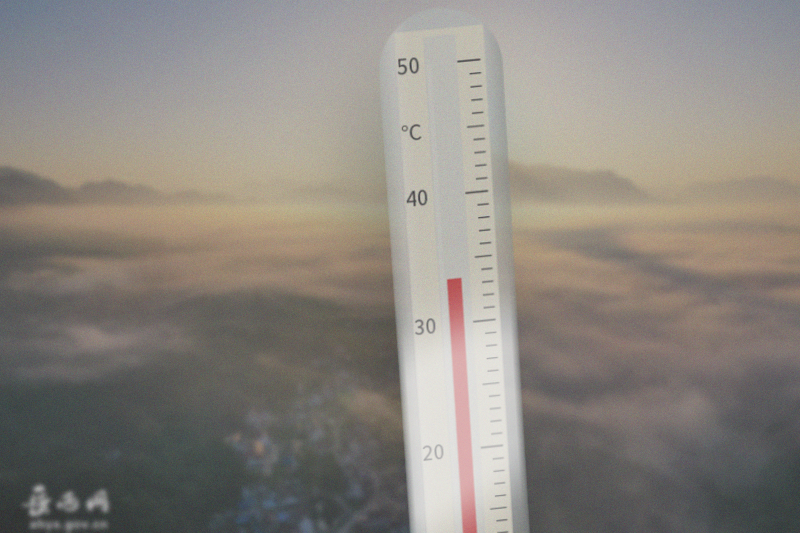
33.5°C
